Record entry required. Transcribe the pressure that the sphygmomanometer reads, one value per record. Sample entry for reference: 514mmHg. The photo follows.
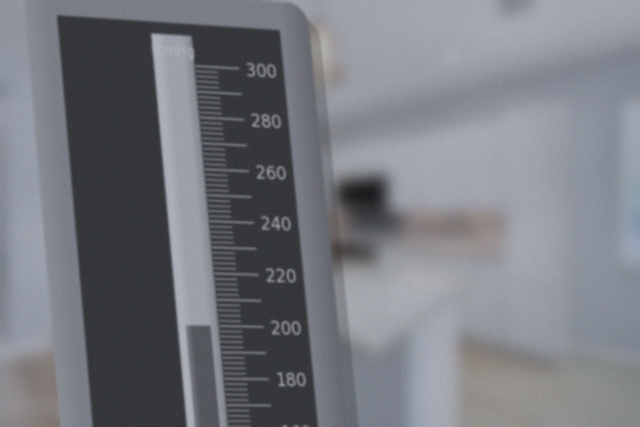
200mmHg
